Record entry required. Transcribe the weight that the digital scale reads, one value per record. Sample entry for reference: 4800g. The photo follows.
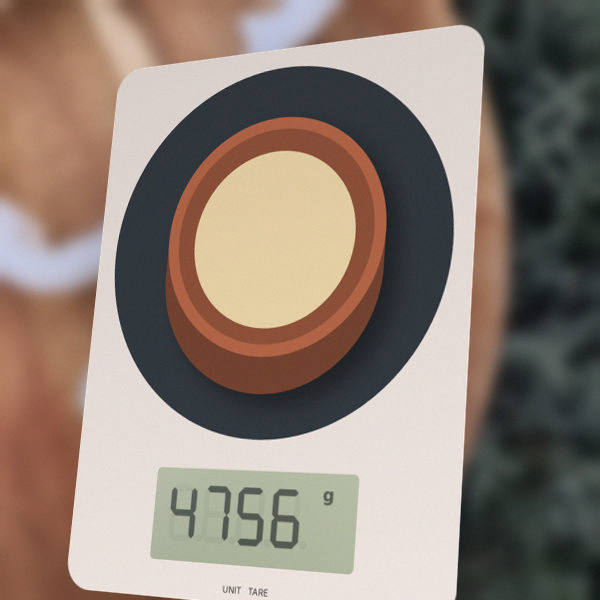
4756g
